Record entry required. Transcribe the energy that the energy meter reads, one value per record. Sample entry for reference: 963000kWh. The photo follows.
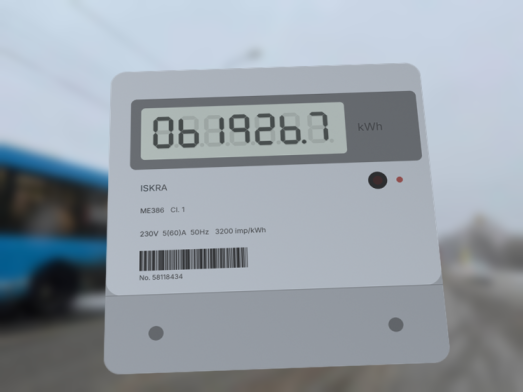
61926.7kWh
